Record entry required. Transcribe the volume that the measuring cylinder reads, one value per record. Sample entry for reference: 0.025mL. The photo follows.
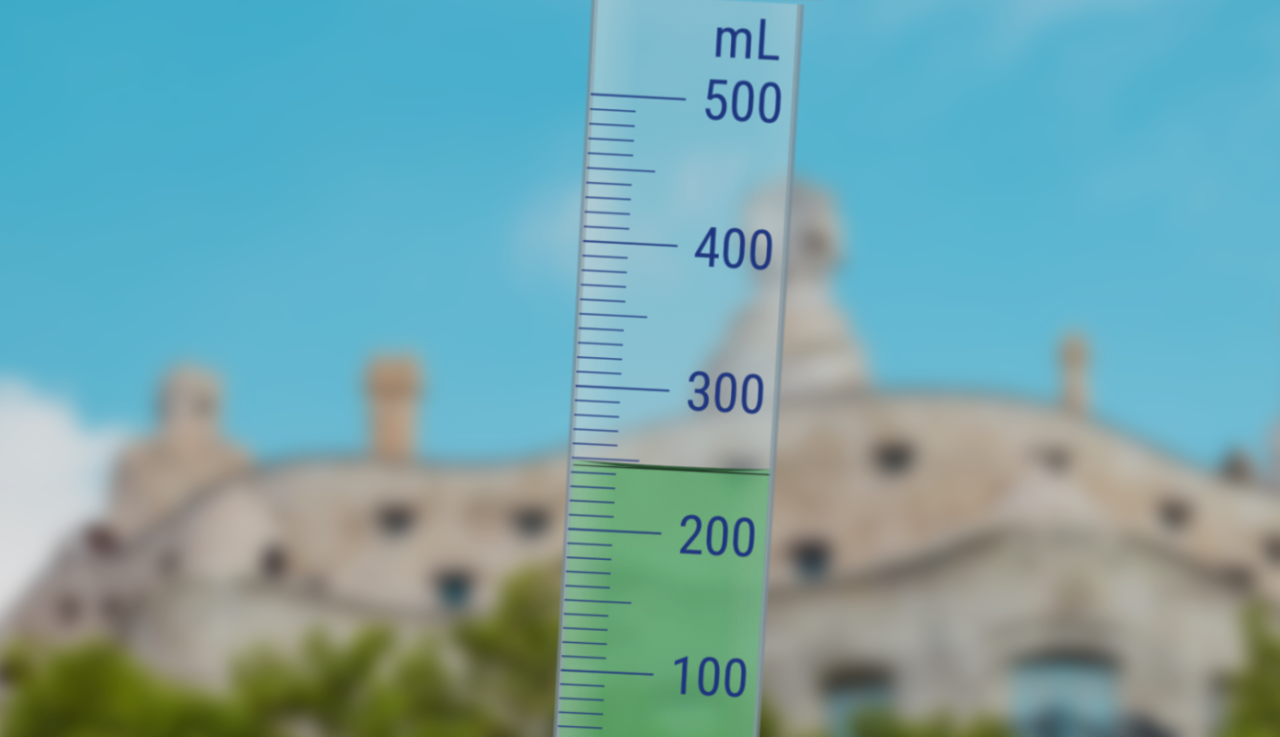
245mL
